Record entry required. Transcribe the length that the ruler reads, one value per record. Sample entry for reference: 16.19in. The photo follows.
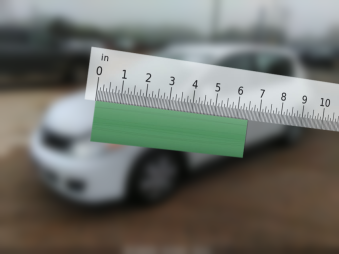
6.5in
